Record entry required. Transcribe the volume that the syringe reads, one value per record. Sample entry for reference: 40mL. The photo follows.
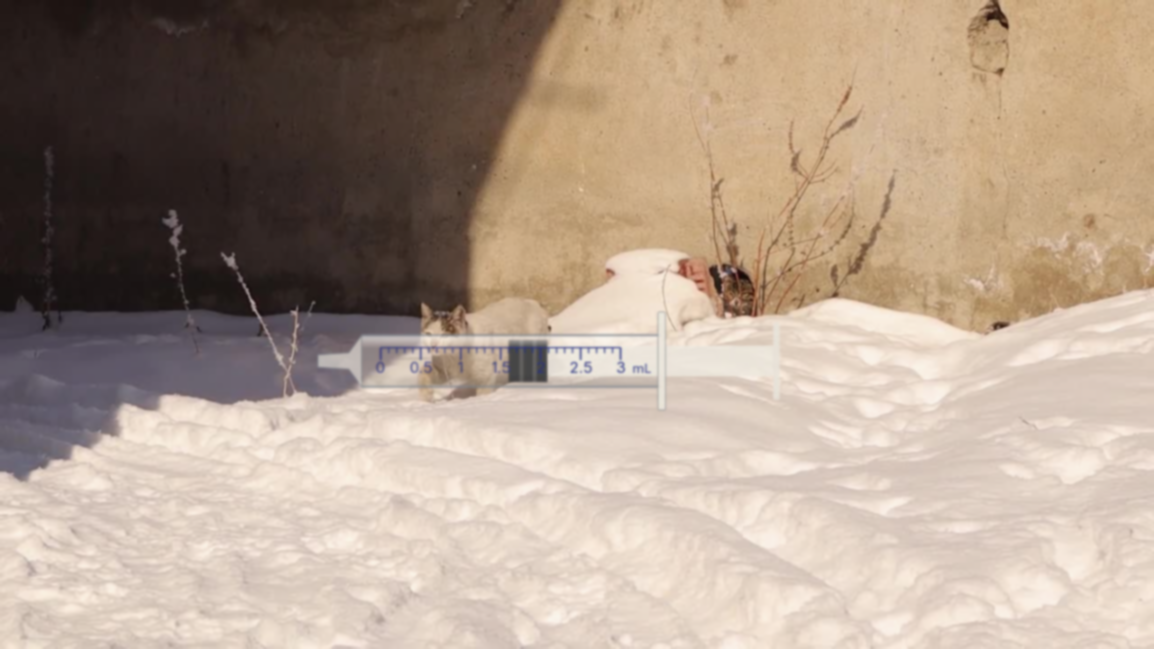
1.6mL
